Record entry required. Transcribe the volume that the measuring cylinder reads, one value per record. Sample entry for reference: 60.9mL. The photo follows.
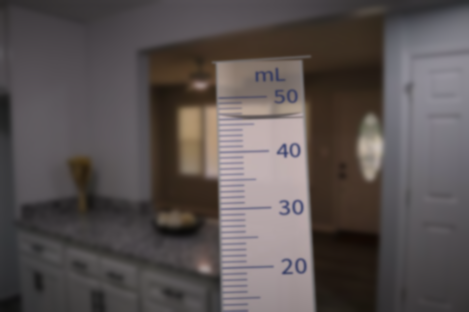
46mL
